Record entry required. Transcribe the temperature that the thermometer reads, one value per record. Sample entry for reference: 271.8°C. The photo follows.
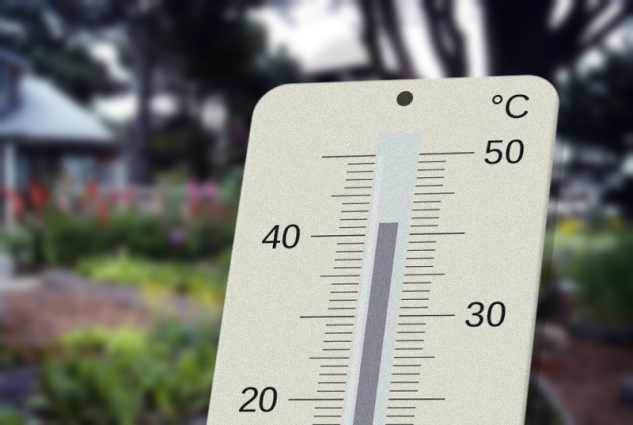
41.5°C
